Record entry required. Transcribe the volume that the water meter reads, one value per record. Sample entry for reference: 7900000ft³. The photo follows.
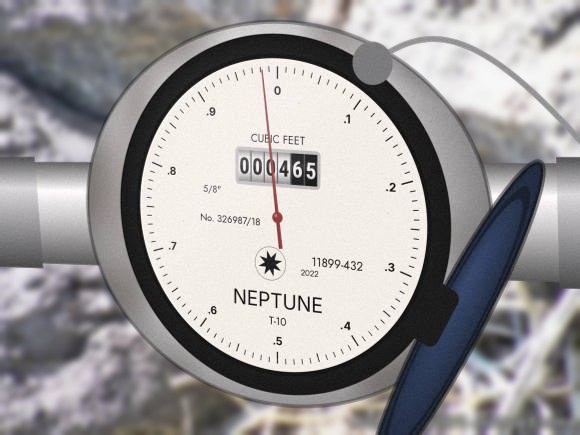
464.98ft³
